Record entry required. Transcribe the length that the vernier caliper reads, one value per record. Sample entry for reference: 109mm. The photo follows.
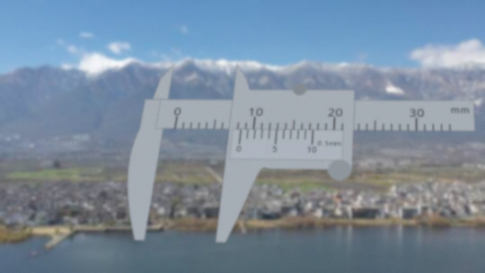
8.4mm
